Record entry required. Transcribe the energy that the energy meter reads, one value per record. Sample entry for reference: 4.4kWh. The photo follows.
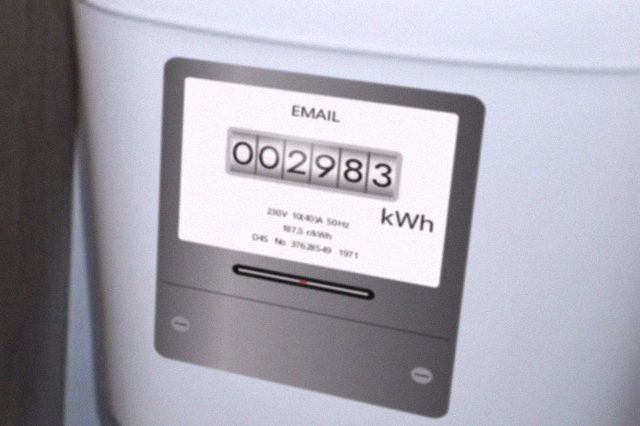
2983kWh
